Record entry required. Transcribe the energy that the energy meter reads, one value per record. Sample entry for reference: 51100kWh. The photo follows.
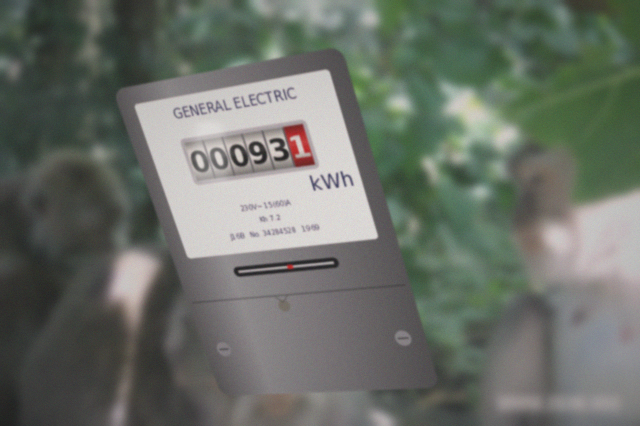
93.1kWh
